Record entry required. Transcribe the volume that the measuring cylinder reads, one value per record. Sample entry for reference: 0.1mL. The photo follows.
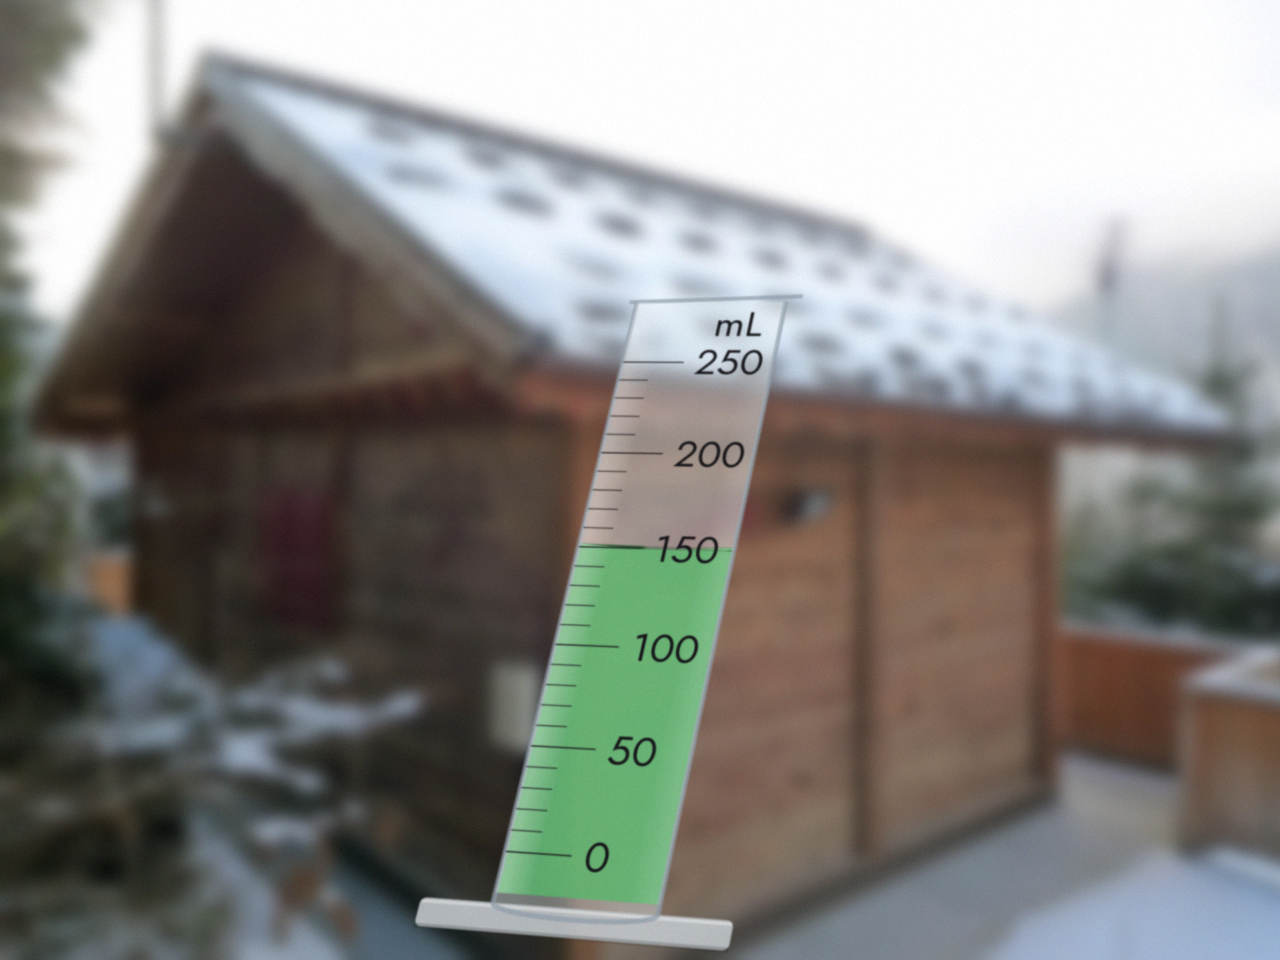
150mL
